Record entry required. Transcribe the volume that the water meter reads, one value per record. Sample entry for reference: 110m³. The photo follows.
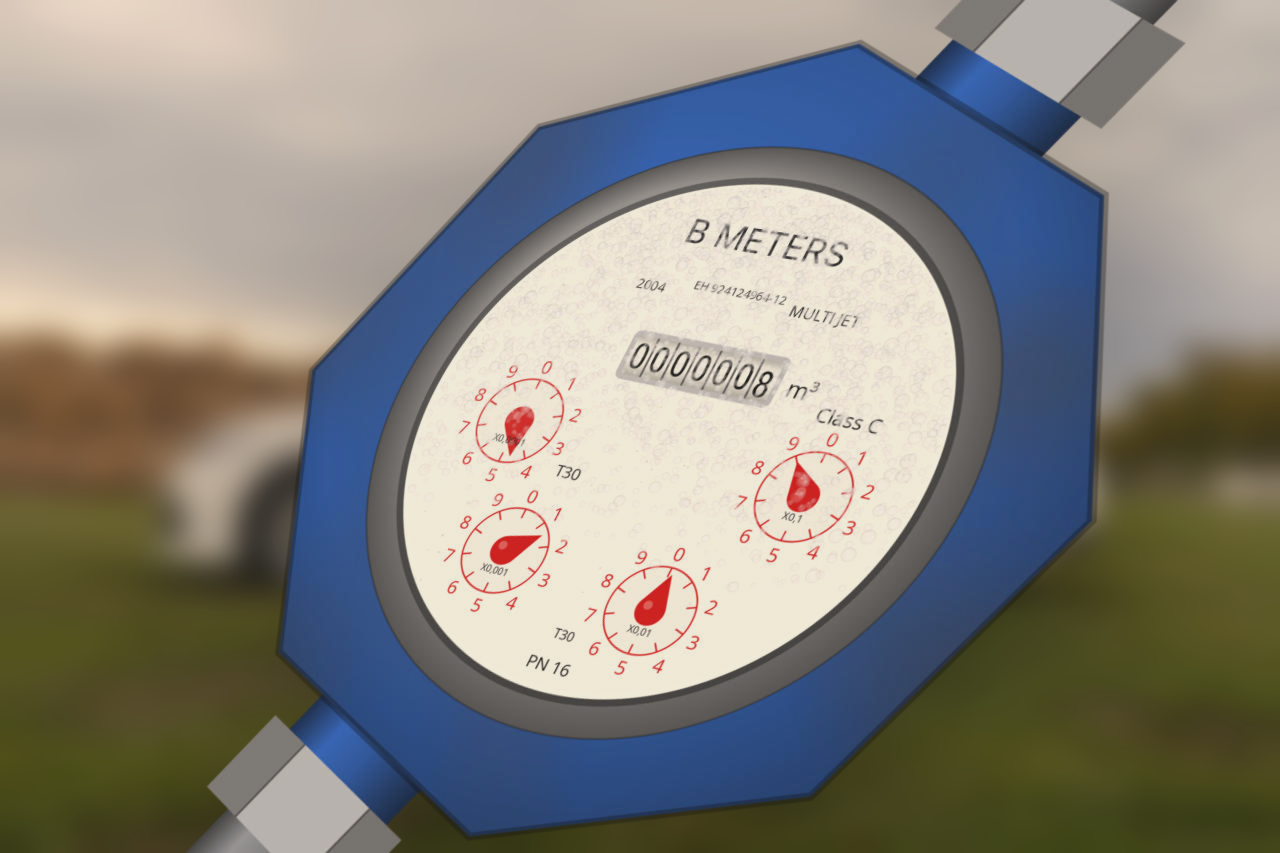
7.9014m³
